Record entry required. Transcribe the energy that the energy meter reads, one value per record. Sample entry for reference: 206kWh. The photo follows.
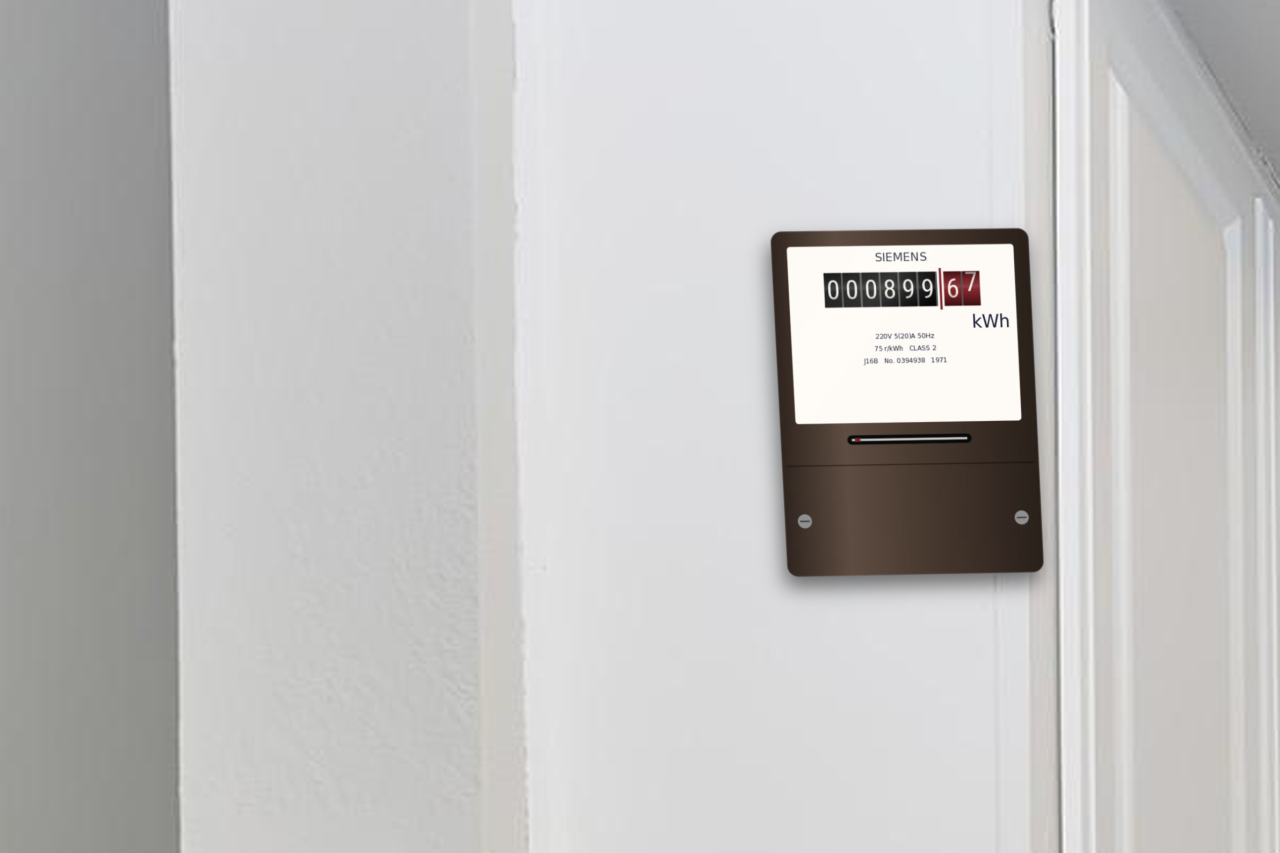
899.67kWh
